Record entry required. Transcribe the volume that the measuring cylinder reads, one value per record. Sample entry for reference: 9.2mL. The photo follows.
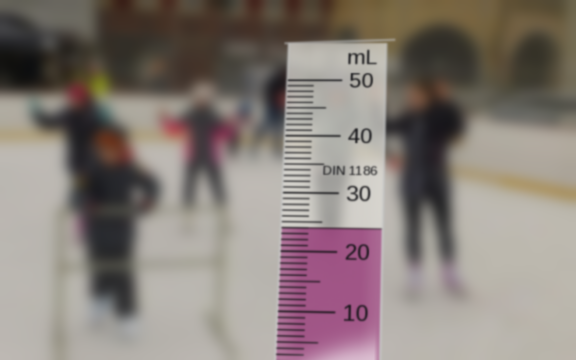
24mL
